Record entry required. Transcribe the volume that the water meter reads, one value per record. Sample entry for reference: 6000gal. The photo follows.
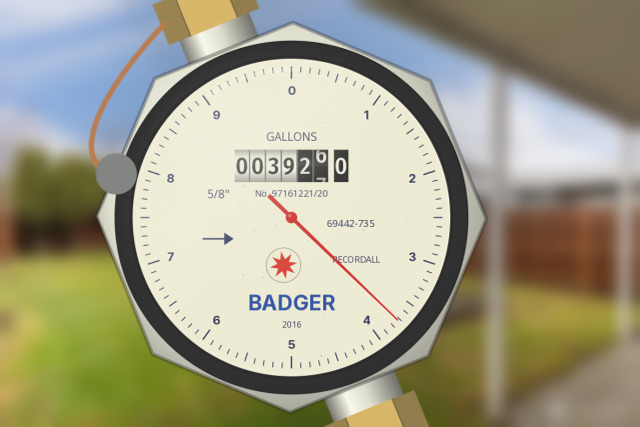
39263.7gal
